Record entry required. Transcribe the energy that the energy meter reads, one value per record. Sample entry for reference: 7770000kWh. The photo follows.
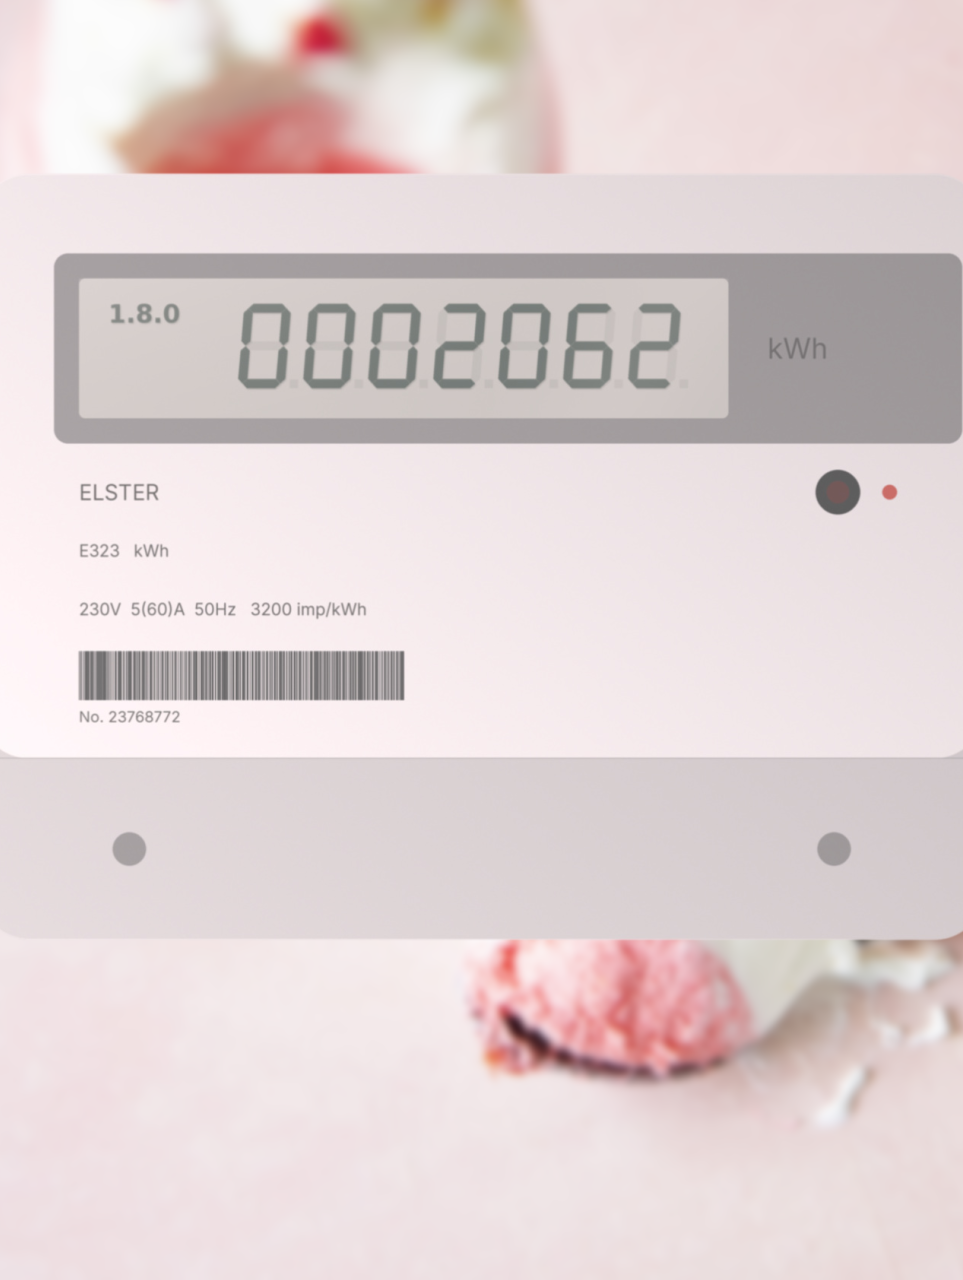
2062kWh
